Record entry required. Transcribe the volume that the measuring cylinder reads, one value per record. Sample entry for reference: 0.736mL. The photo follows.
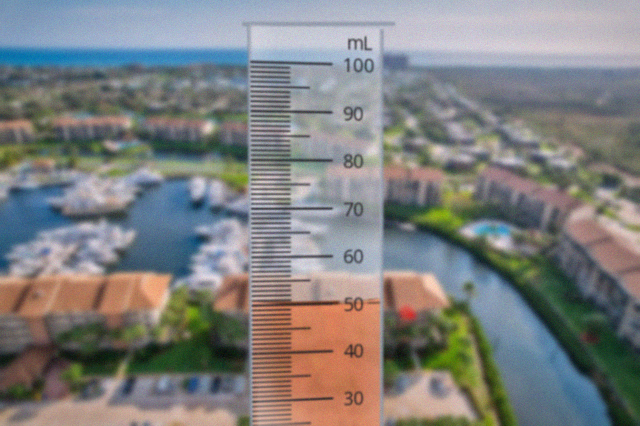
50mL
